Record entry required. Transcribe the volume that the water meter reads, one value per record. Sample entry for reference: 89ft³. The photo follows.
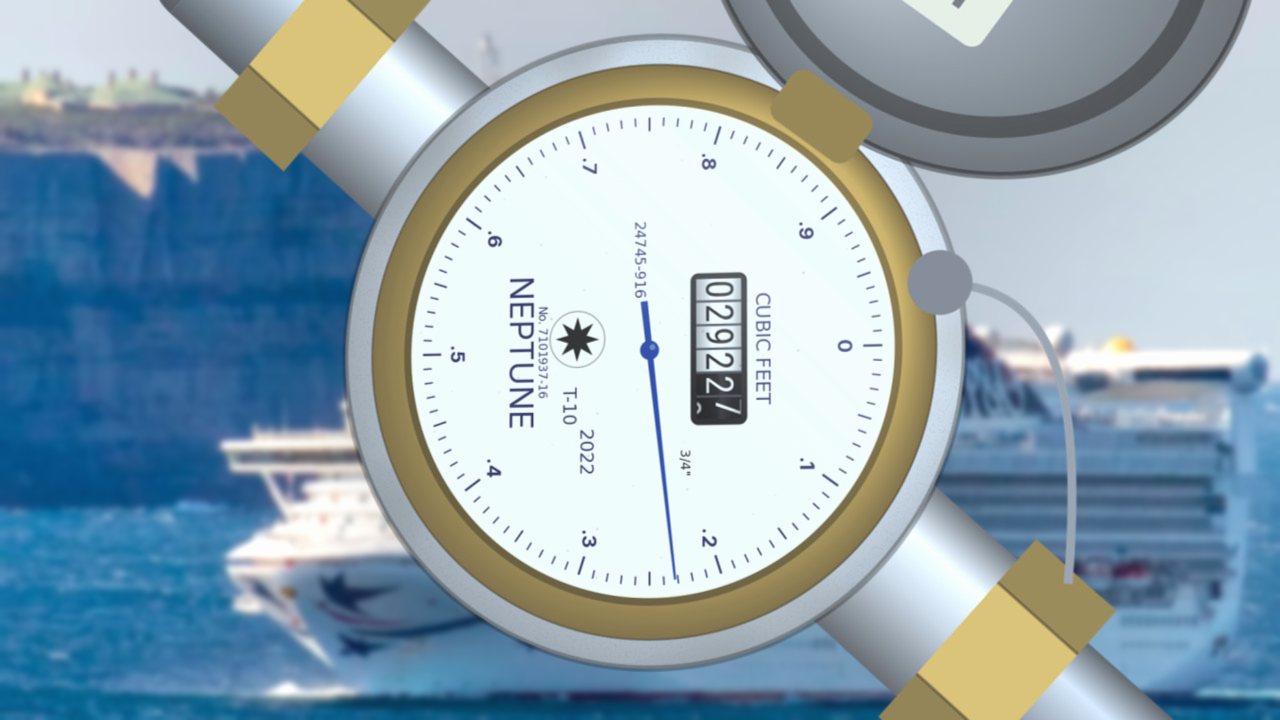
29227.23ft³
